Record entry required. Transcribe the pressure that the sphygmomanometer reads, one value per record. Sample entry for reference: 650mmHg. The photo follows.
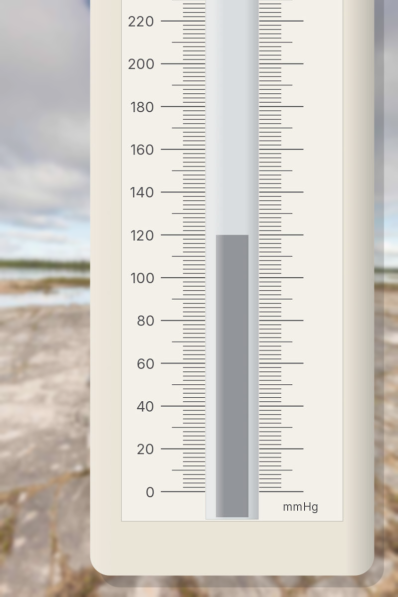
120mmHg
